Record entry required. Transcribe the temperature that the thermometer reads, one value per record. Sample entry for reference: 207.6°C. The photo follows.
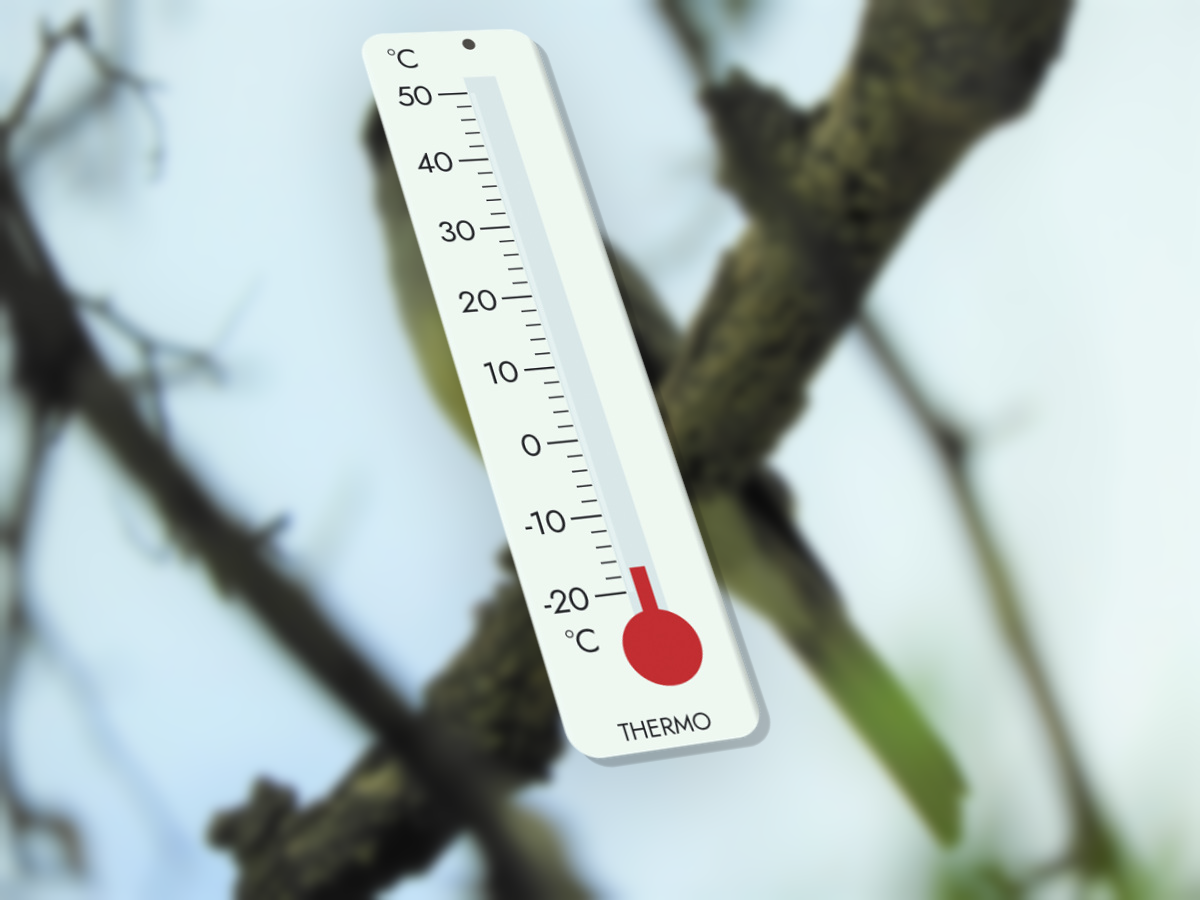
-17°C
